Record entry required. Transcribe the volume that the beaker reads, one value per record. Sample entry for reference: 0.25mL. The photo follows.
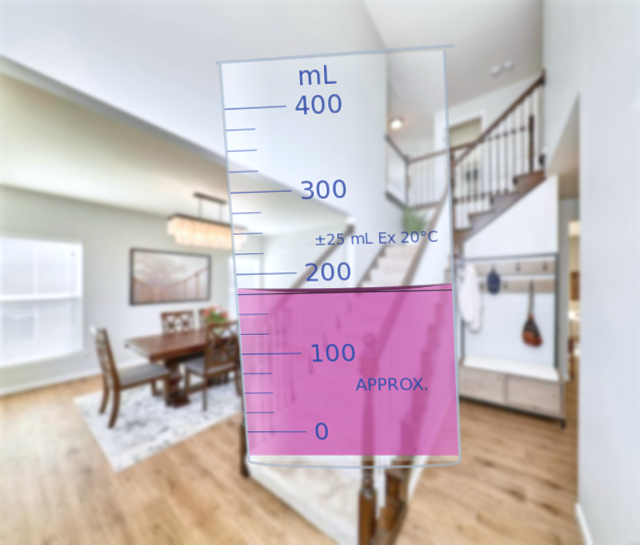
175mL
